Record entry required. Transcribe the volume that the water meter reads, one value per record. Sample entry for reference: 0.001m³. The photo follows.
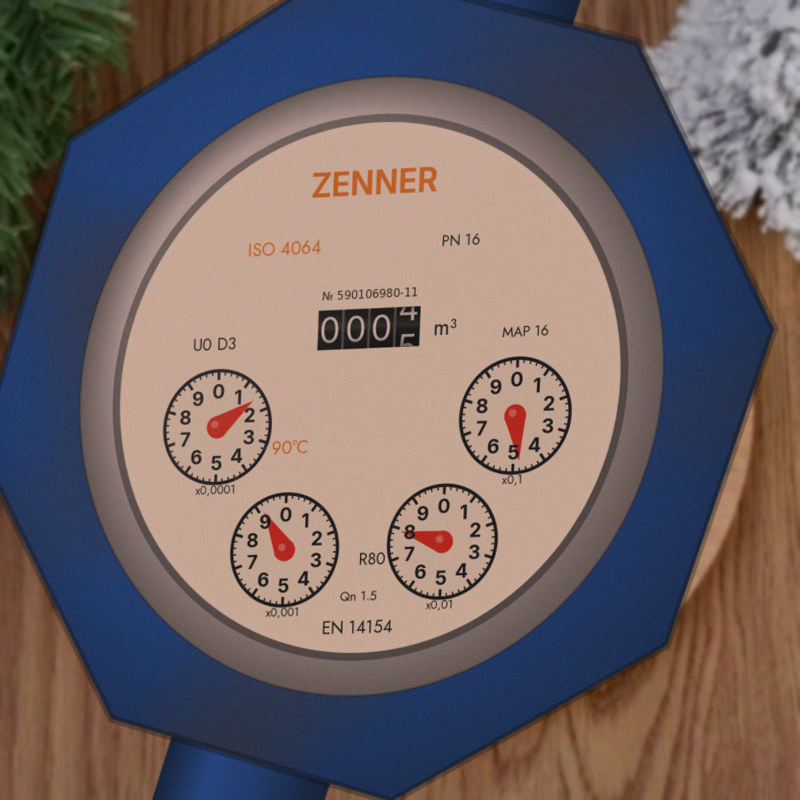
4.4791m³
